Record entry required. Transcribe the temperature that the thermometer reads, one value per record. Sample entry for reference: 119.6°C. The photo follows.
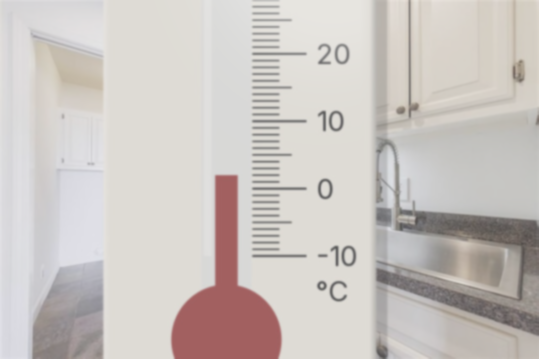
2°C
